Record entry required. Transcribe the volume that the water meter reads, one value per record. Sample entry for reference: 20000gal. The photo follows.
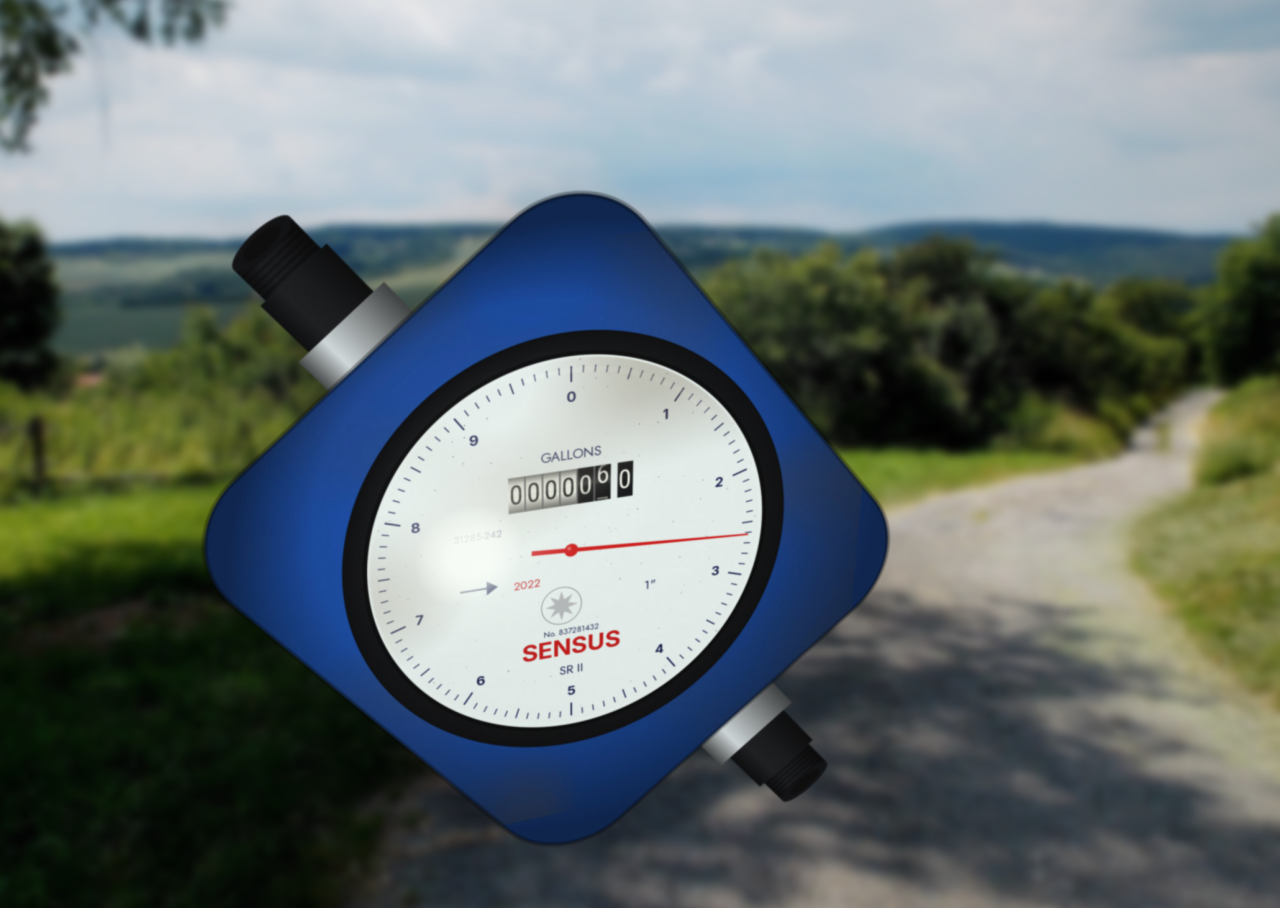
62.6gal
